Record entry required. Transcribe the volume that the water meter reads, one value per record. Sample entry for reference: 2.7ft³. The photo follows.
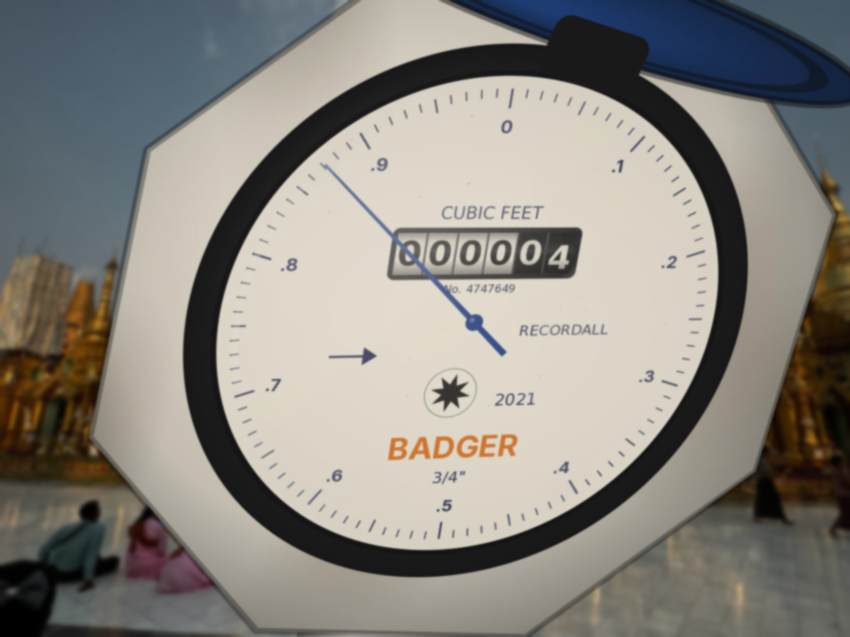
3.87ft³
